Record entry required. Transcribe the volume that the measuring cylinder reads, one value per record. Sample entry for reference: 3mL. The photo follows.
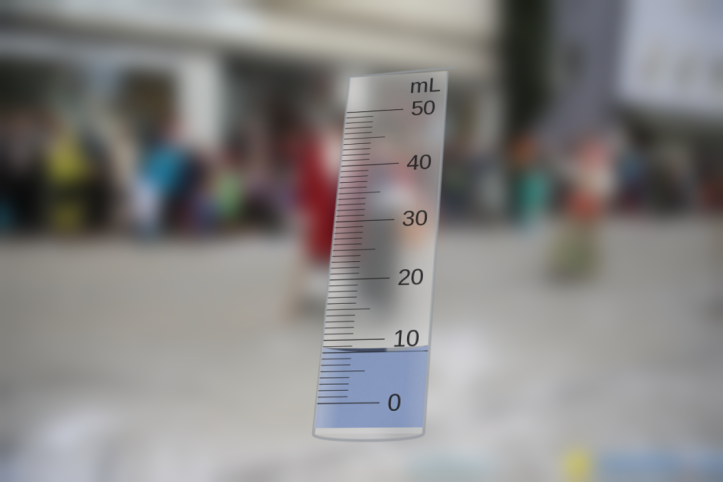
8mL
